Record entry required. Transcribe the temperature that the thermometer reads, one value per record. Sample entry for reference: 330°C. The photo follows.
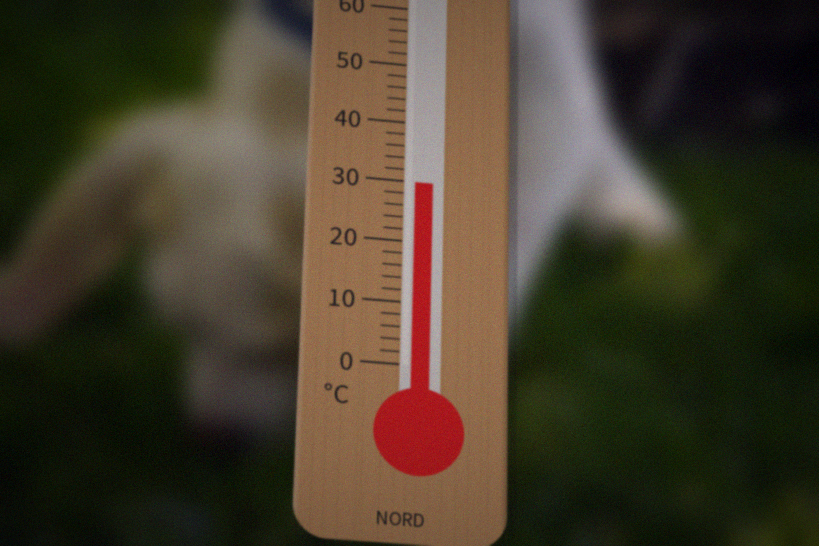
30°C
